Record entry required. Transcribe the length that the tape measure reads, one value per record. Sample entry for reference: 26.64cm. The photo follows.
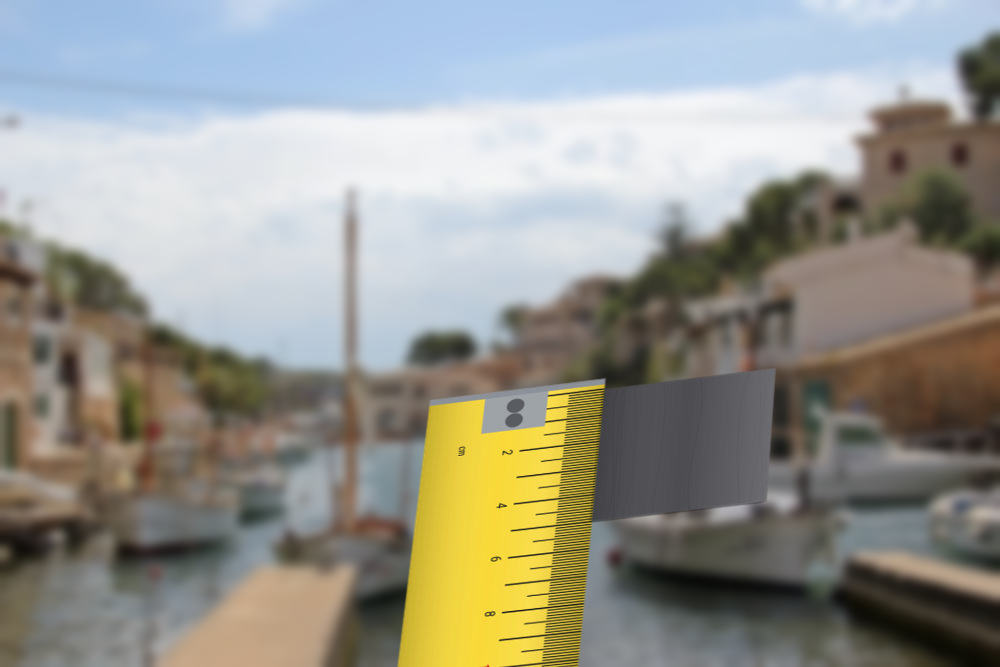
5cm
